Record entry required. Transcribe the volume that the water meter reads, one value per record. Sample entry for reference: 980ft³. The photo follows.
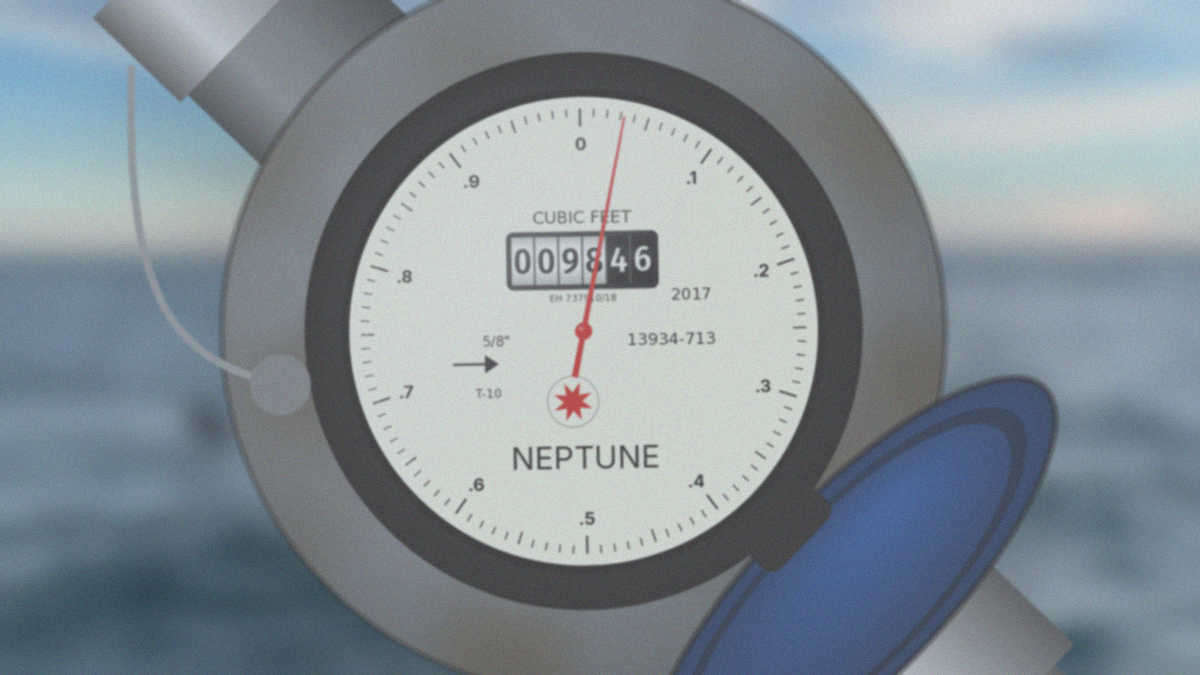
9846.03ft³
